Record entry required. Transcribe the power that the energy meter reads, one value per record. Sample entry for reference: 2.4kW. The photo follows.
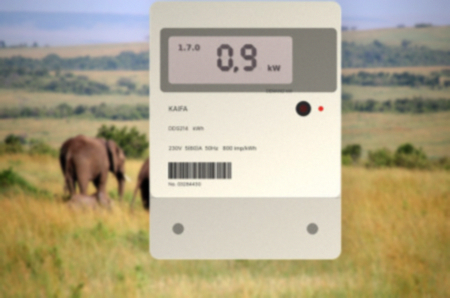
0.9kW
